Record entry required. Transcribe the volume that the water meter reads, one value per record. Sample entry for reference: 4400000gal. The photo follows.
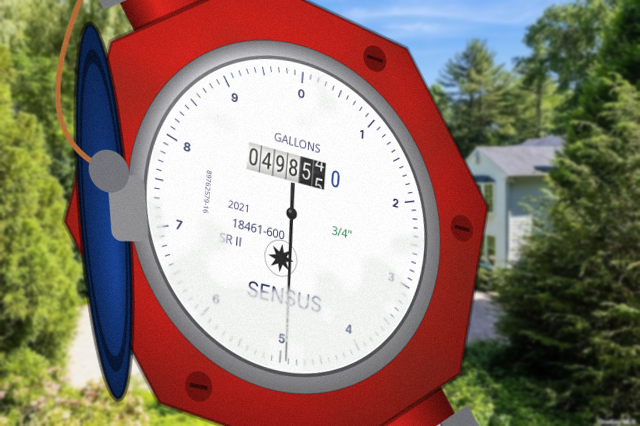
498544.9gal
